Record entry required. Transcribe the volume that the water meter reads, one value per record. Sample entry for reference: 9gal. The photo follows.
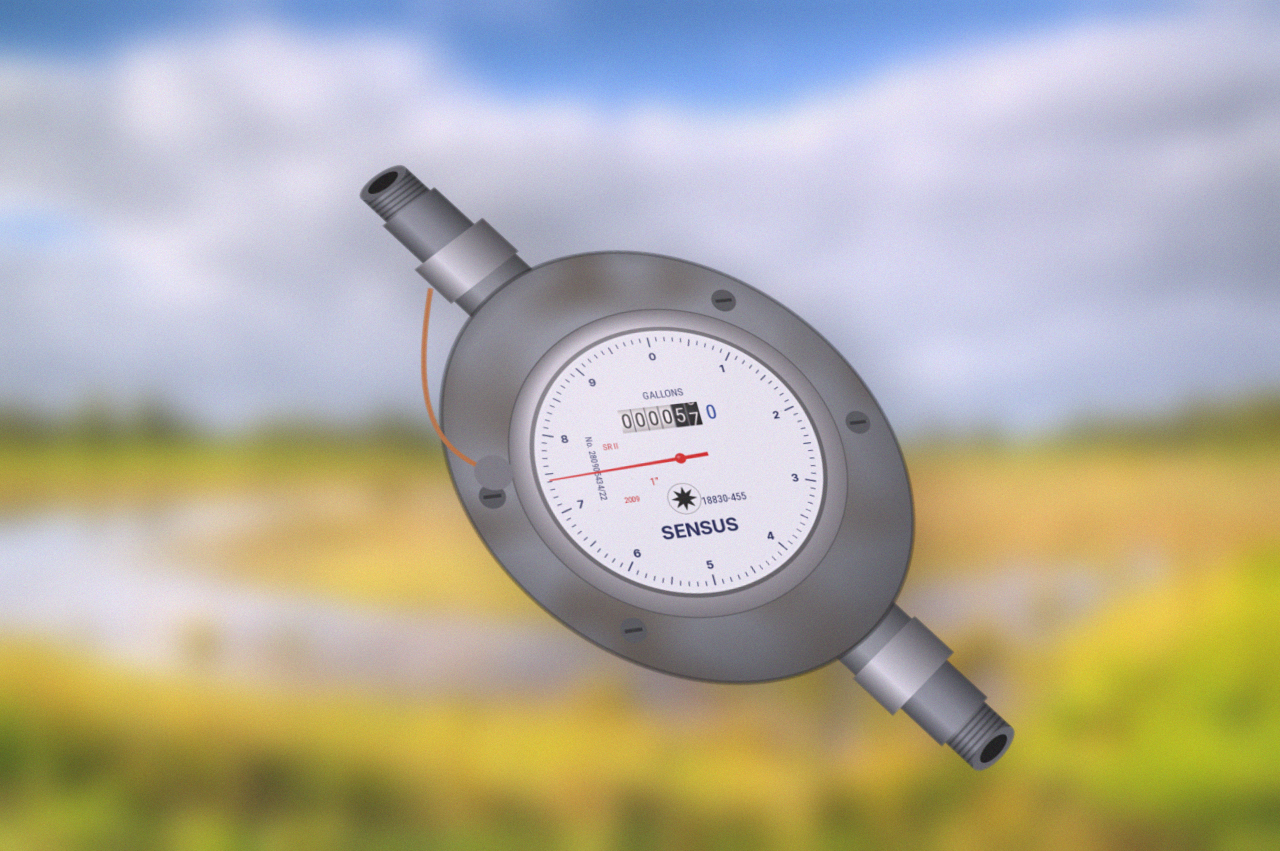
567.4gal
